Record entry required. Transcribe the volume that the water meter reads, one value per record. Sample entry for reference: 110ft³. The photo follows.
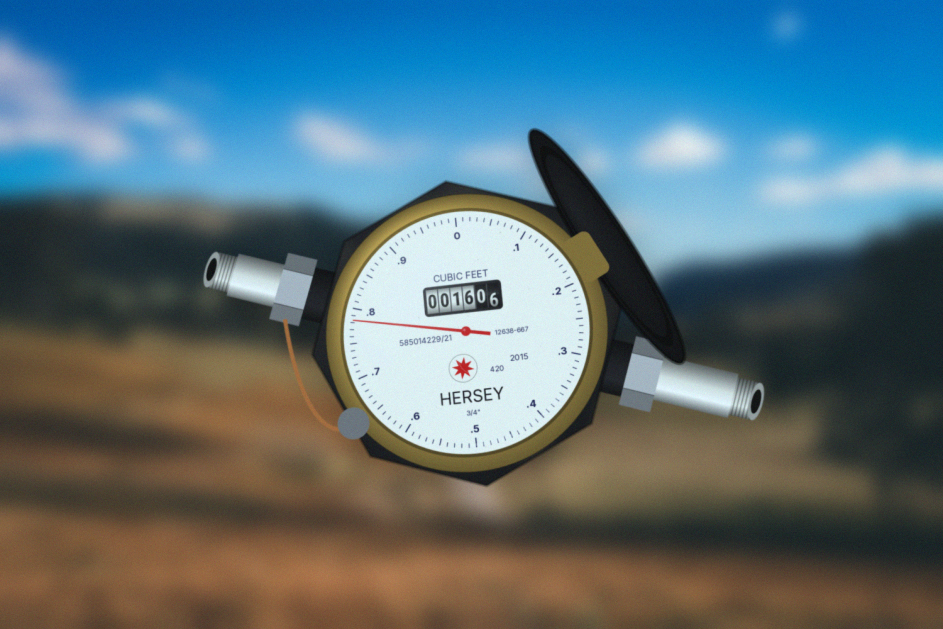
1605.78ft³
